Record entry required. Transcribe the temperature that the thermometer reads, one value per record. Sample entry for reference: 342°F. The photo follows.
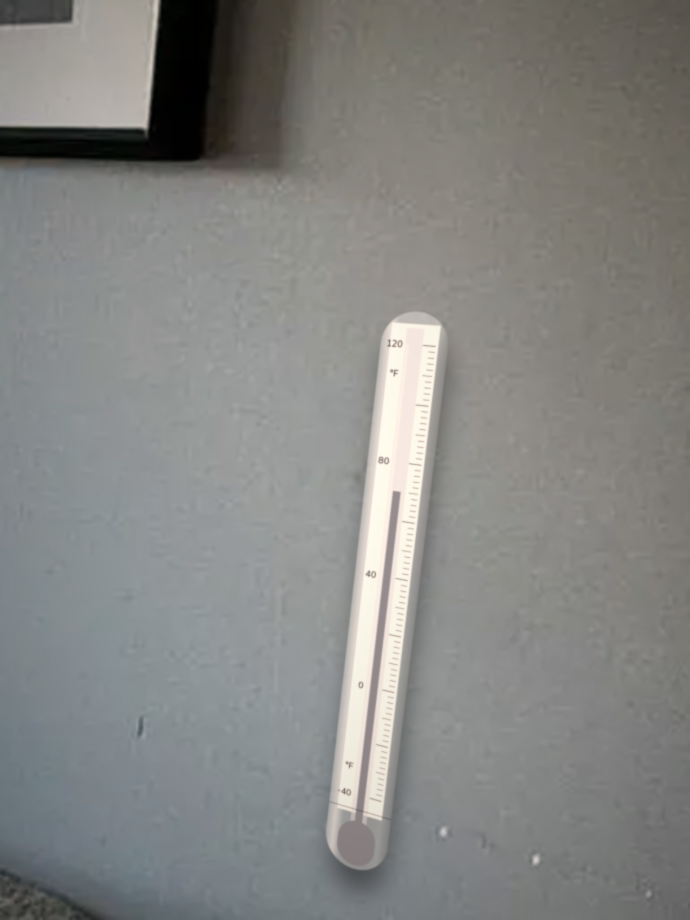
70°F
